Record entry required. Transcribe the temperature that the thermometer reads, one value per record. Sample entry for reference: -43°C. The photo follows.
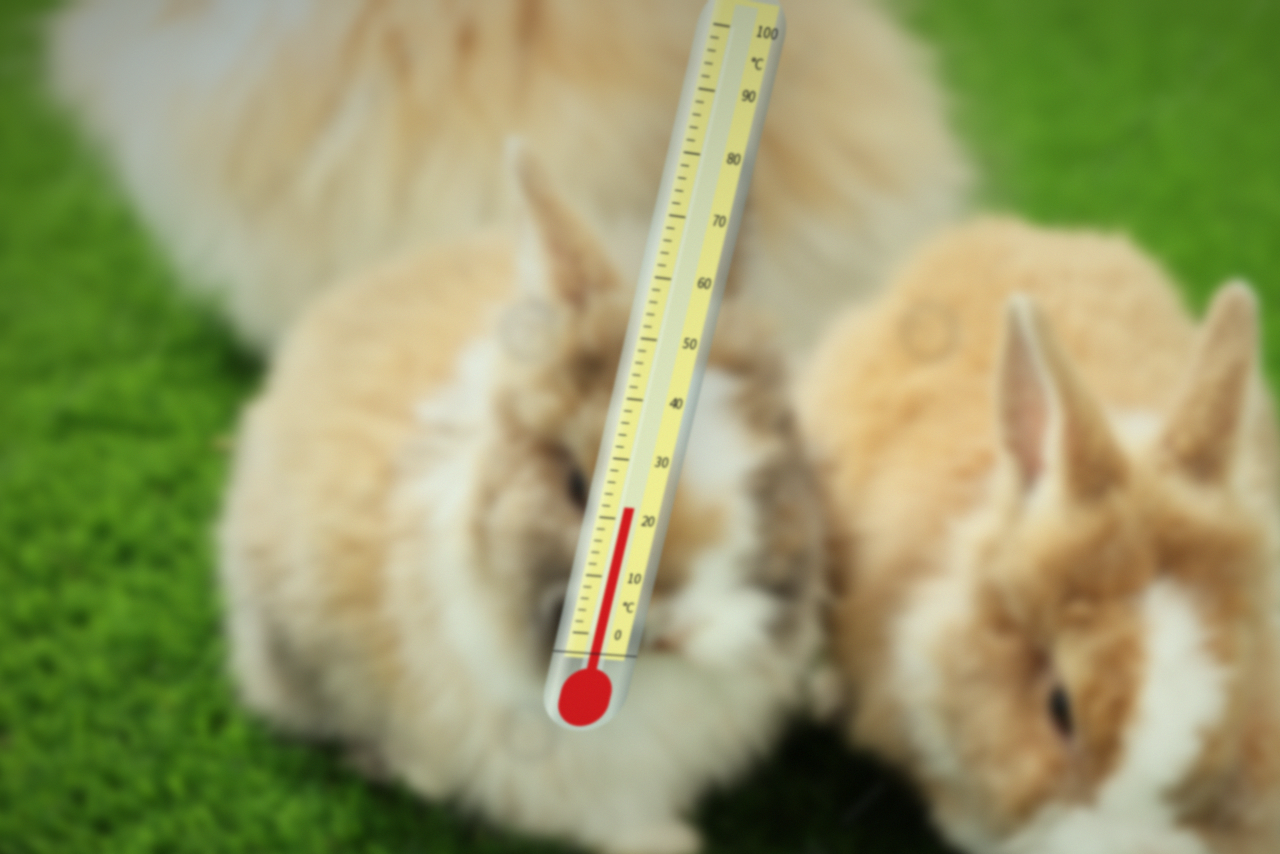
22°C
